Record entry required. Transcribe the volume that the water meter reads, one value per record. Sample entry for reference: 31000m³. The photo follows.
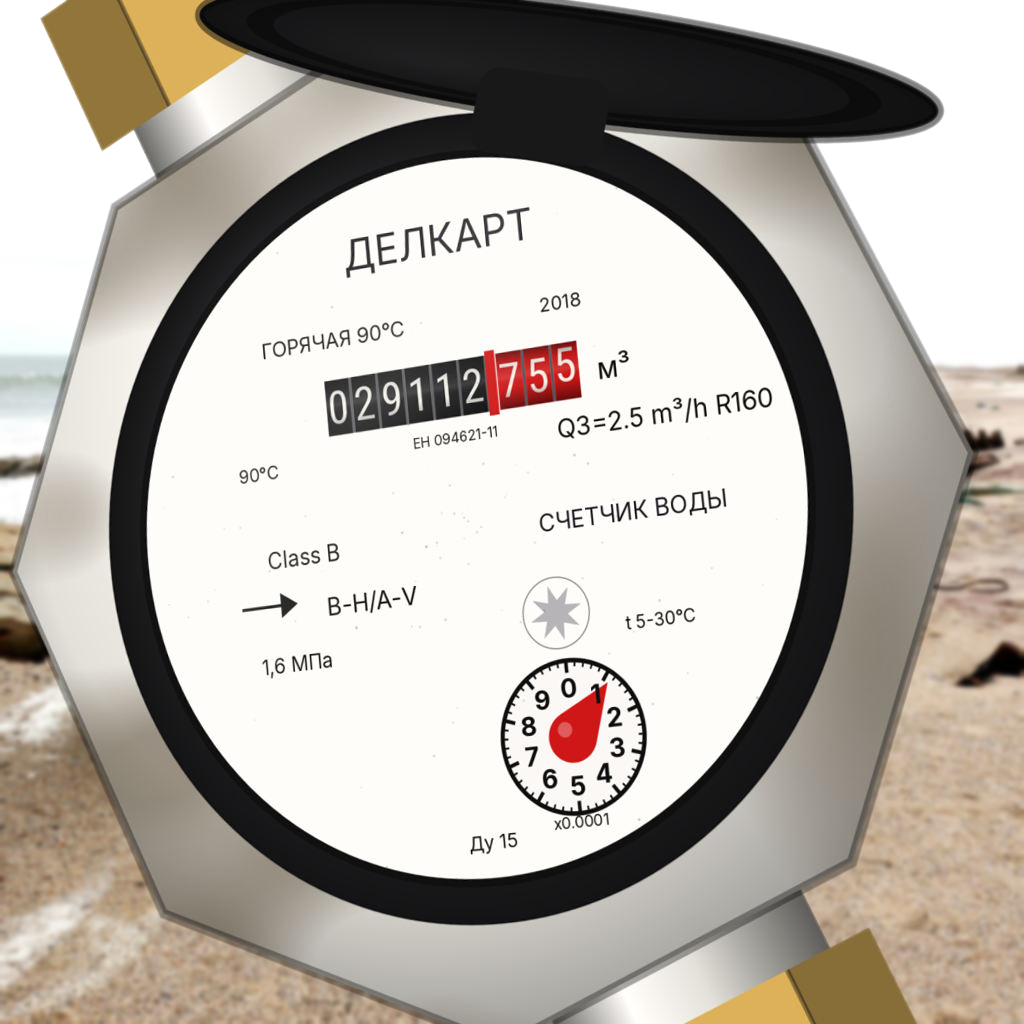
29112.7551m³
